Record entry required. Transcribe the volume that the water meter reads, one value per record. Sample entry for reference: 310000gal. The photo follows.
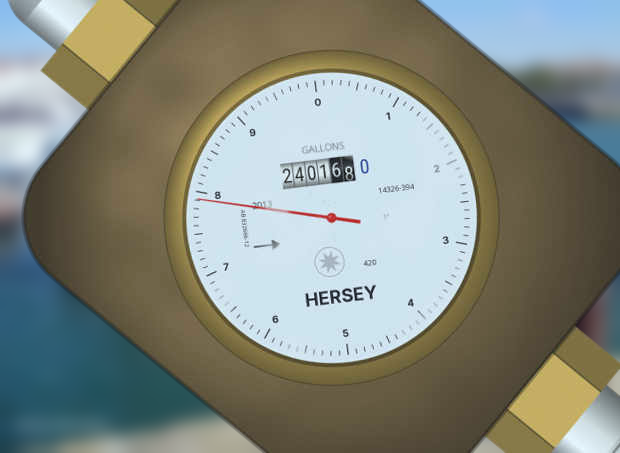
2401677.9gal
